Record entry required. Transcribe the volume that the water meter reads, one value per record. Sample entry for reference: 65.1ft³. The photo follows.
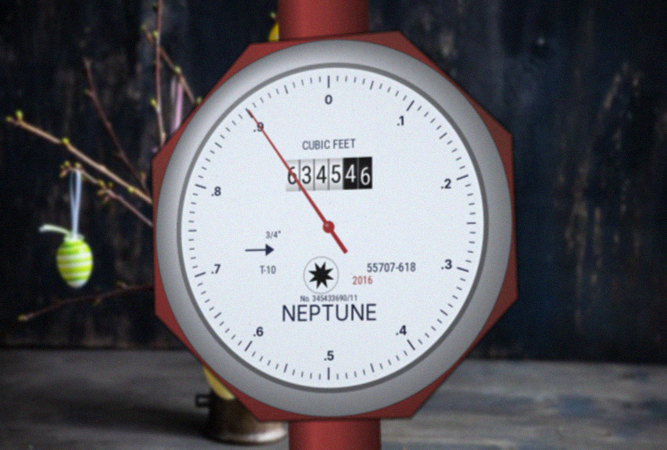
634545.90ft³
